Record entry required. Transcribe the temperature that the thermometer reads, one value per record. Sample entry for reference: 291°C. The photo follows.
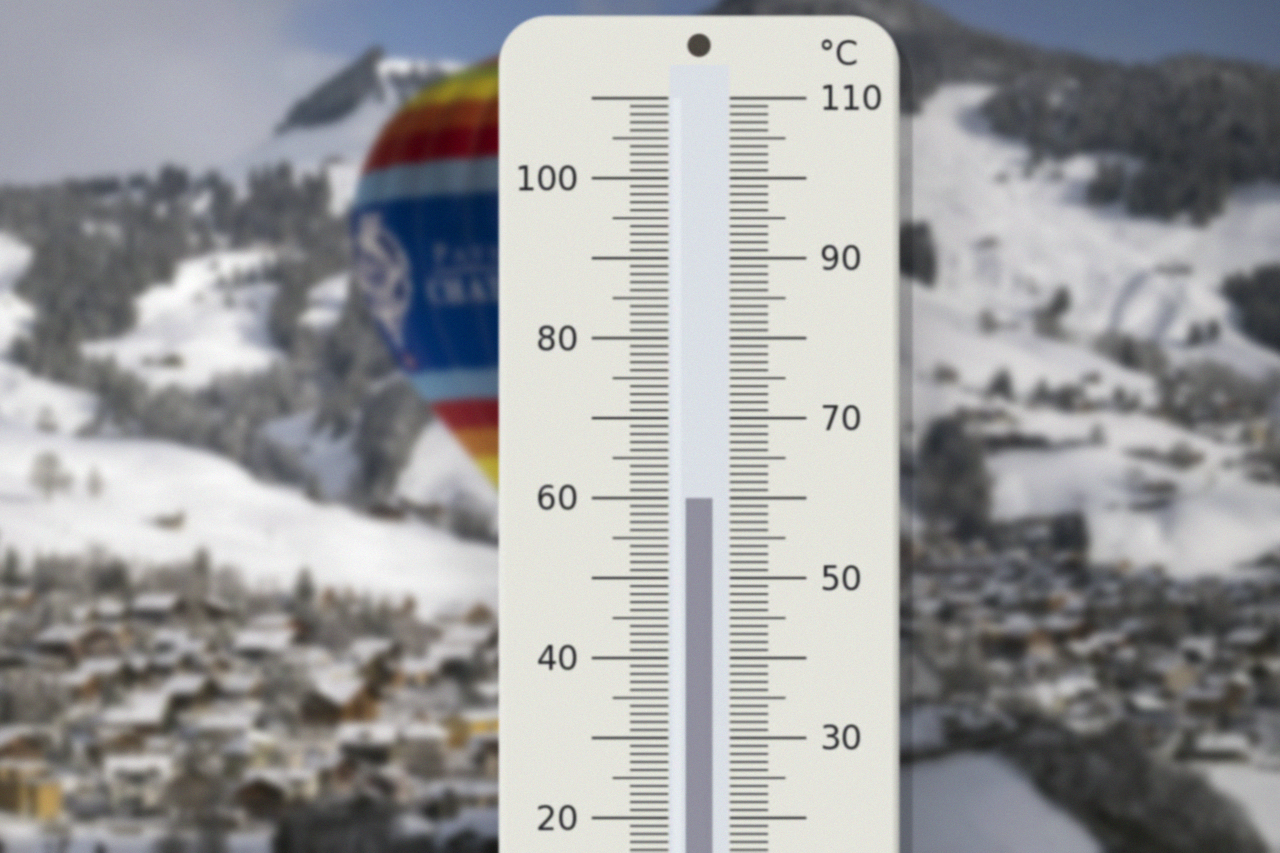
60°C
